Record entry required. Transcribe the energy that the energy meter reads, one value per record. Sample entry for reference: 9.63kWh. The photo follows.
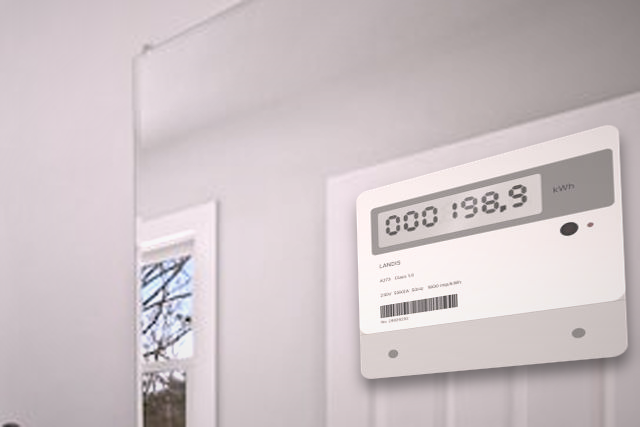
198.9kWh
